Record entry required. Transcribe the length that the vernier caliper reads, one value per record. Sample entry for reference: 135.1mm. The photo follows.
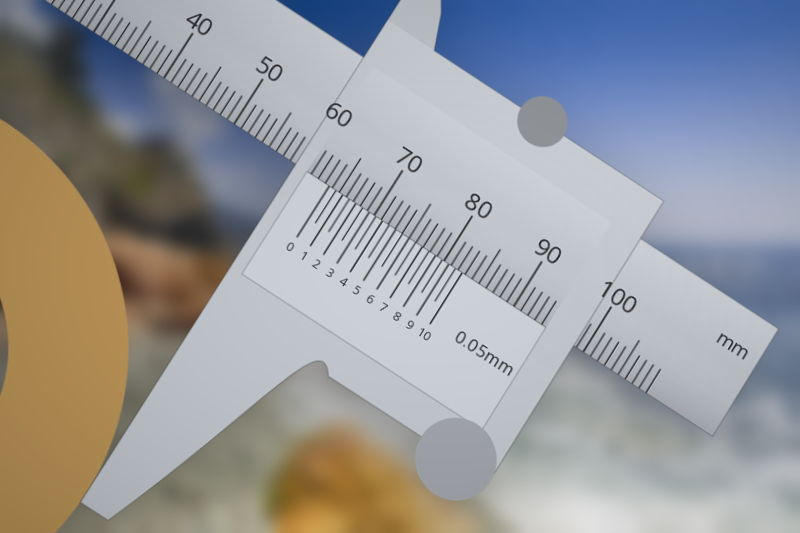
63.6mm
